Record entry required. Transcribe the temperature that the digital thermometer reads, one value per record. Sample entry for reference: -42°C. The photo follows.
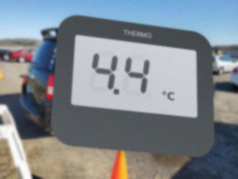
4.4°C
